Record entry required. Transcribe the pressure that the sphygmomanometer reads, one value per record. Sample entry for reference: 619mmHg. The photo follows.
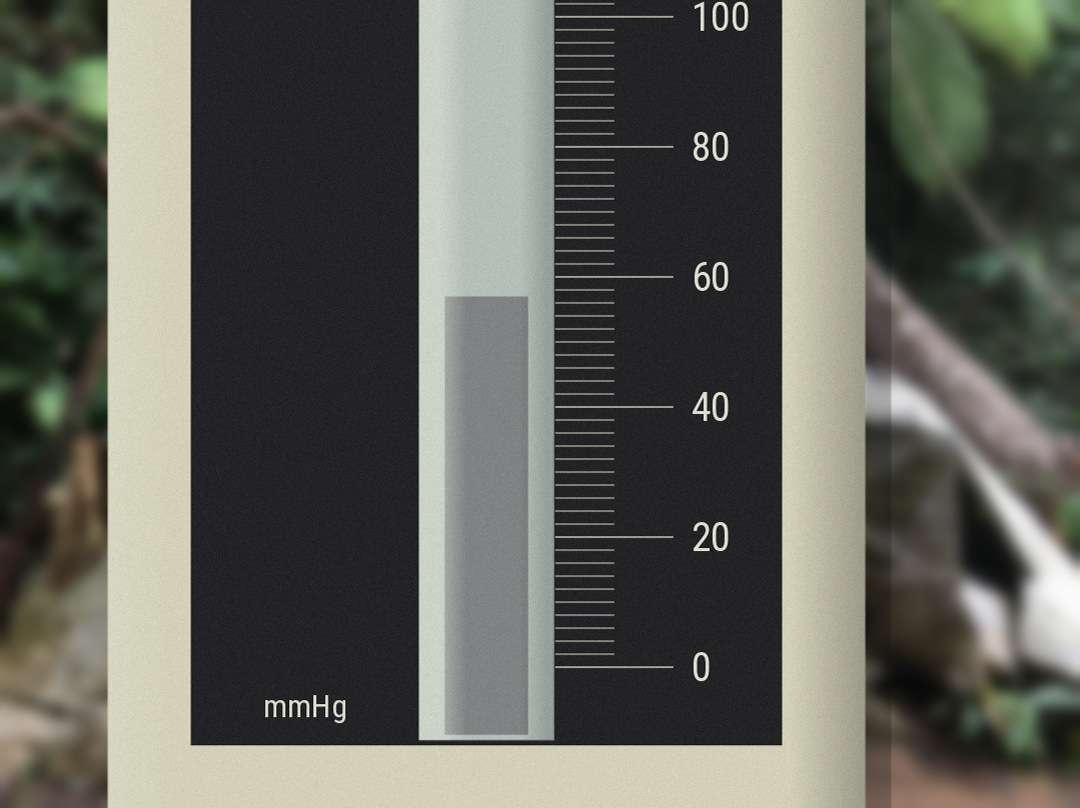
57mmHg
